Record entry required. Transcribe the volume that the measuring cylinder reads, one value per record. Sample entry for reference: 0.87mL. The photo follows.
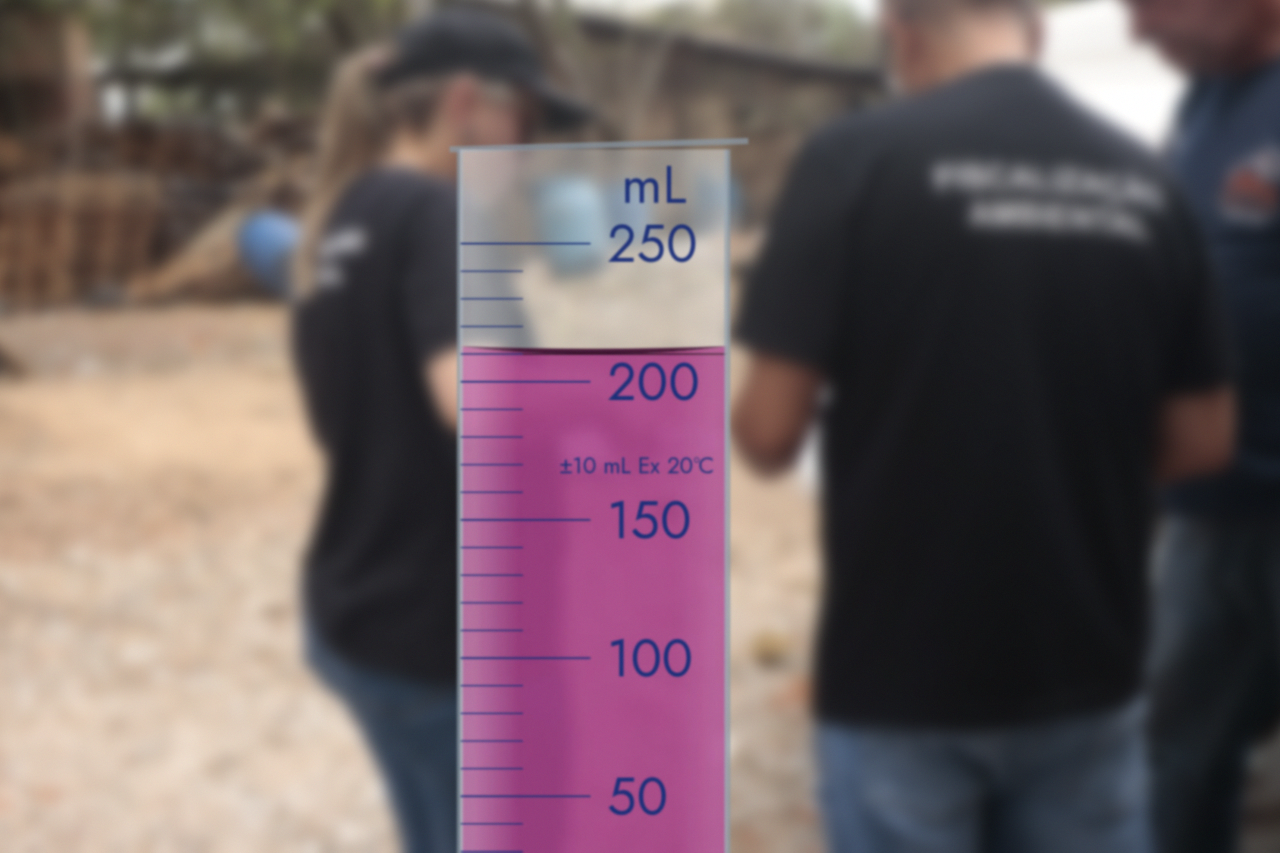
210mL
